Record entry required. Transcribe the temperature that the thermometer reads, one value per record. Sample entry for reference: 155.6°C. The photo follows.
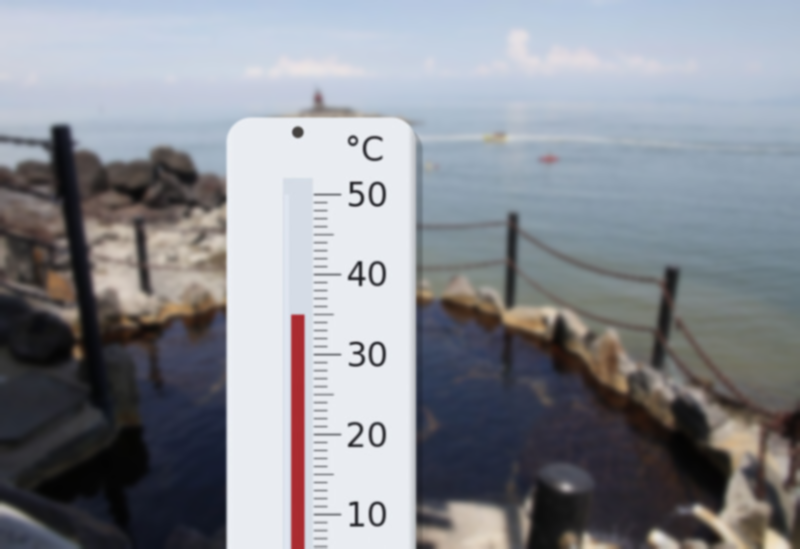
35°C
